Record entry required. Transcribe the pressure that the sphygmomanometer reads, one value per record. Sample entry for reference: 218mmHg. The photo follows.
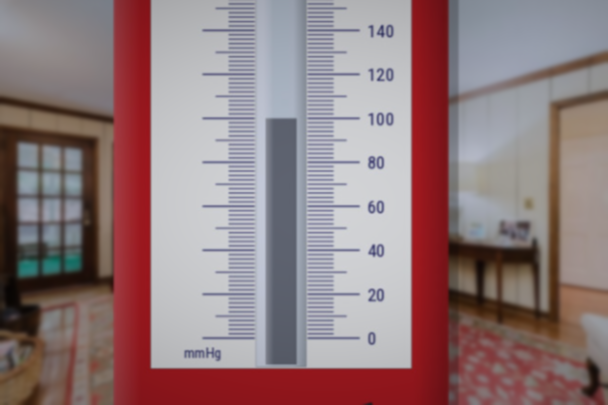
100mmHg
